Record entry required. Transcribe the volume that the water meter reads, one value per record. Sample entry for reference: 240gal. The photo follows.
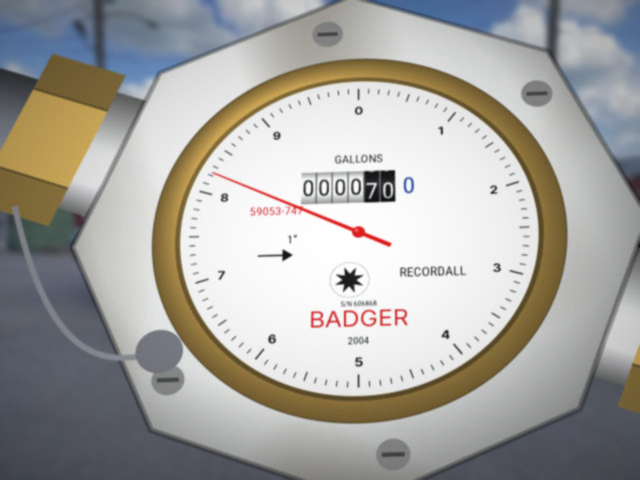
698.2gal
